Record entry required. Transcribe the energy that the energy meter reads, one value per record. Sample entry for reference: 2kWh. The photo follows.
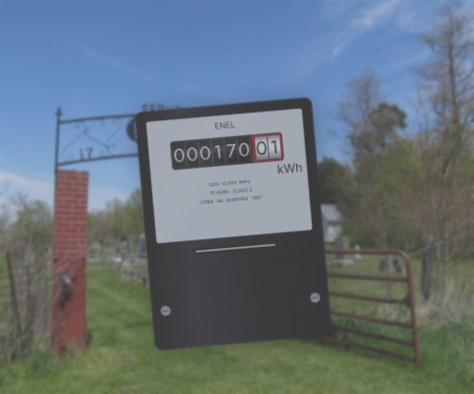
170.01kWh
